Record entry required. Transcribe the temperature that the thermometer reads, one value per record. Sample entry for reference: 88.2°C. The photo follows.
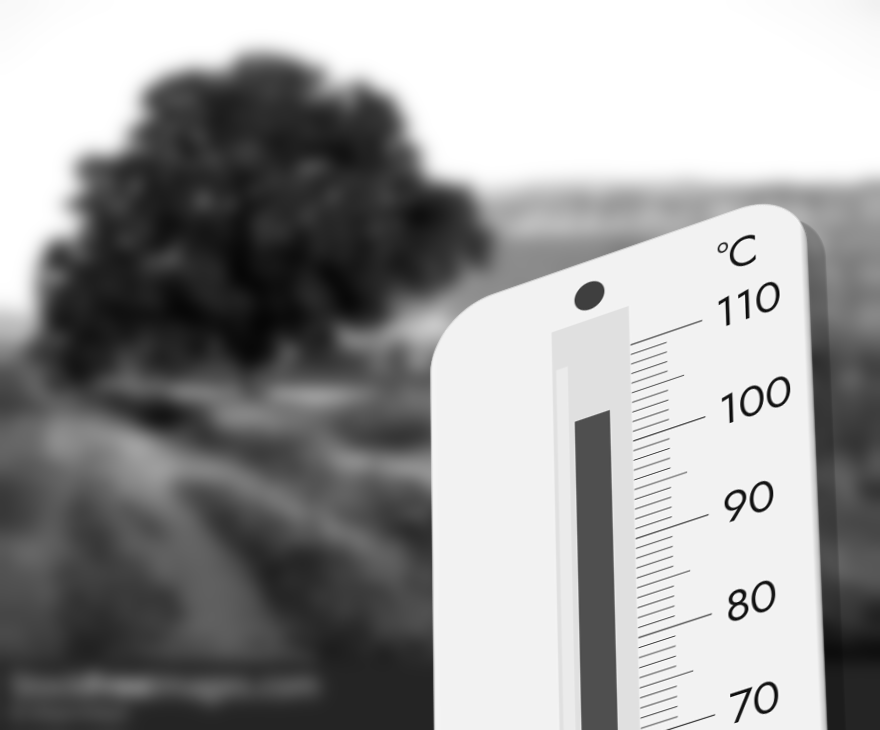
104°C
